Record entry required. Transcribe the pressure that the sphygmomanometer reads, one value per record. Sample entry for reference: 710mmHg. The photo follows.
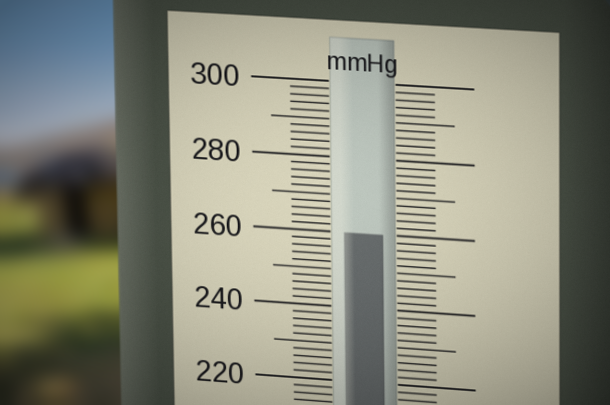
260mmHg
